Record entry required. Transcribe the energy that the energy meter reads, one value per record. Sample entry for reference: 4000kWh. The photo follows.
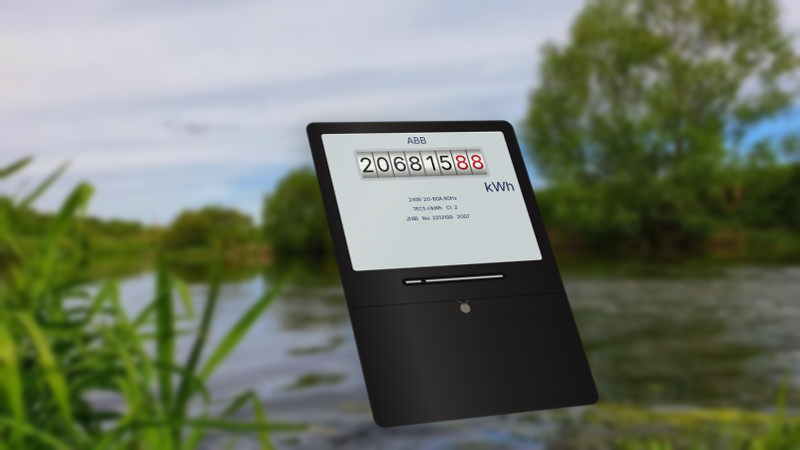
206815.88kWh
